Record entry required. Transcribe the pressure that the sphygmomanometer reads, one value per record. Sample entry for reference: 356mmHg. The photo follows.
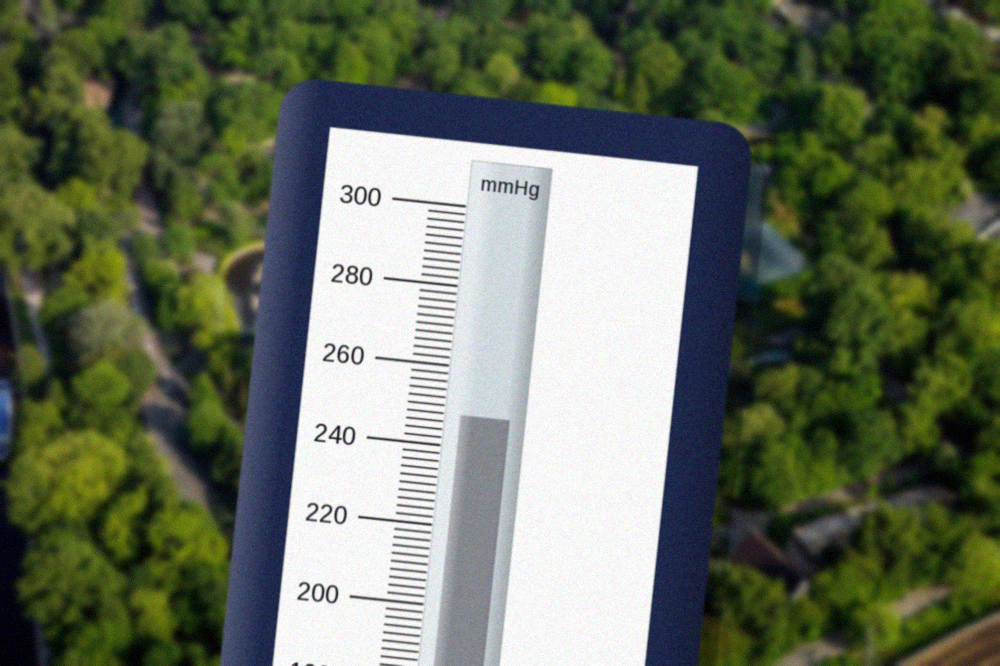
248mmHg
